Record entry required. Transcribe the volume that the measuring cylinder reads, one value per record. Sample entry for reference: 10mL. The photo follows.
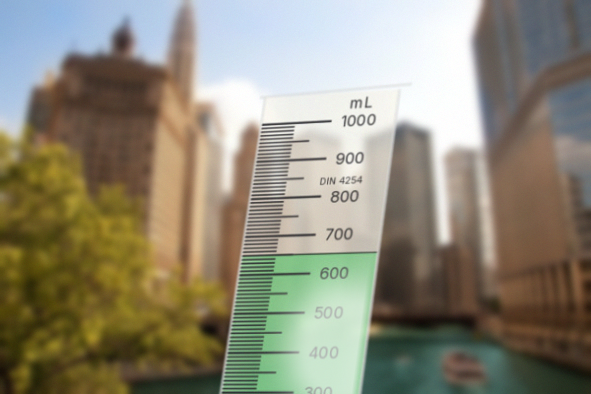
650mL
